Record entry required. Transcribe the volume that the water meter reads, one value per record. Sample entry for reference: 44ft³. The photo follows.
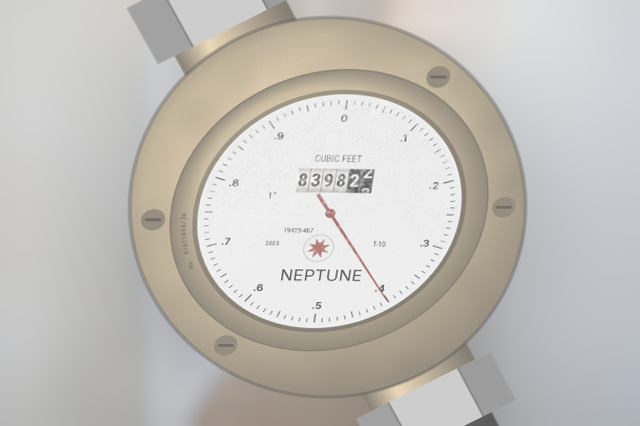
839822.40ft³
